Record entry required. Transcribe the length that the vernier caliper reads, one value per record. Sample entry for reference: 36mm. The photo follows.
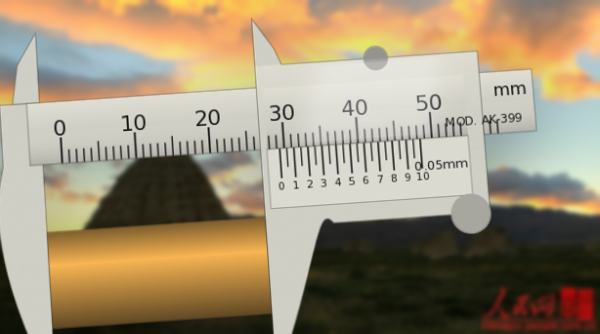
29.4mm
